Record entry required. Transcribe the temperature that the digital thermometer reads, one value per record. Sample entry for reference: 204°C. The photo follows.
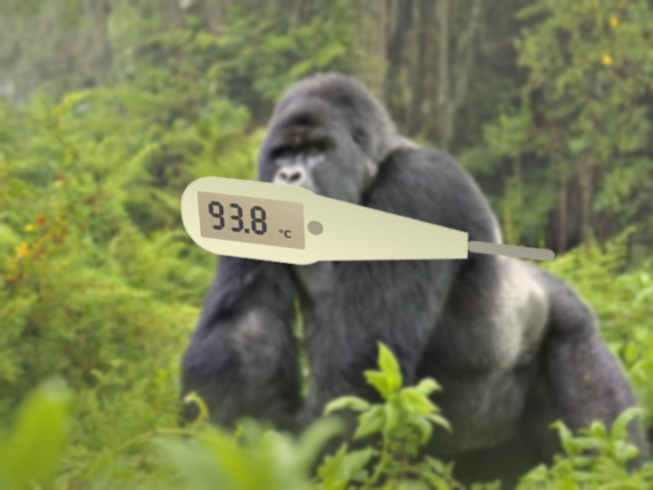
93.8°C
